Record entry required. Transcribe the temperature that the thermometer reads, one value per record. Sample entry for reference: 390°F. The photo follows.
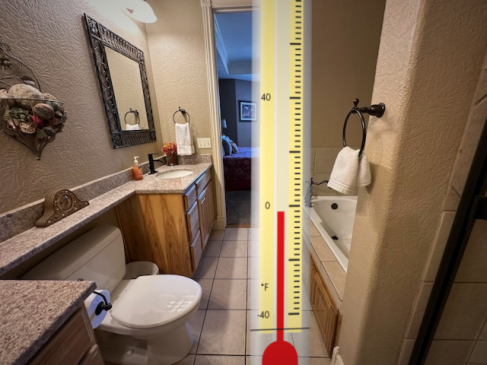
-2°F
